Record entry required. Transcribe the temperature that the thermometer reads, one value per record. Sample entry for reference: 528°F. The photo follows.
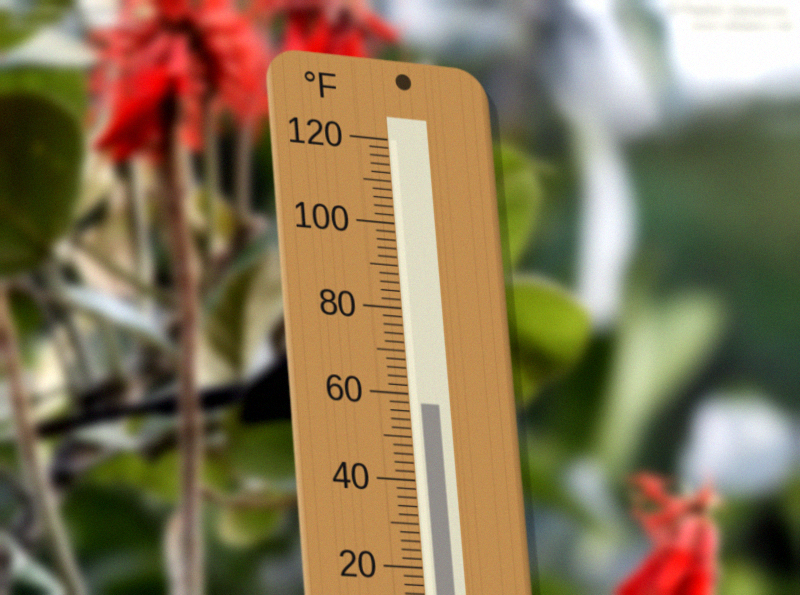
58°F
